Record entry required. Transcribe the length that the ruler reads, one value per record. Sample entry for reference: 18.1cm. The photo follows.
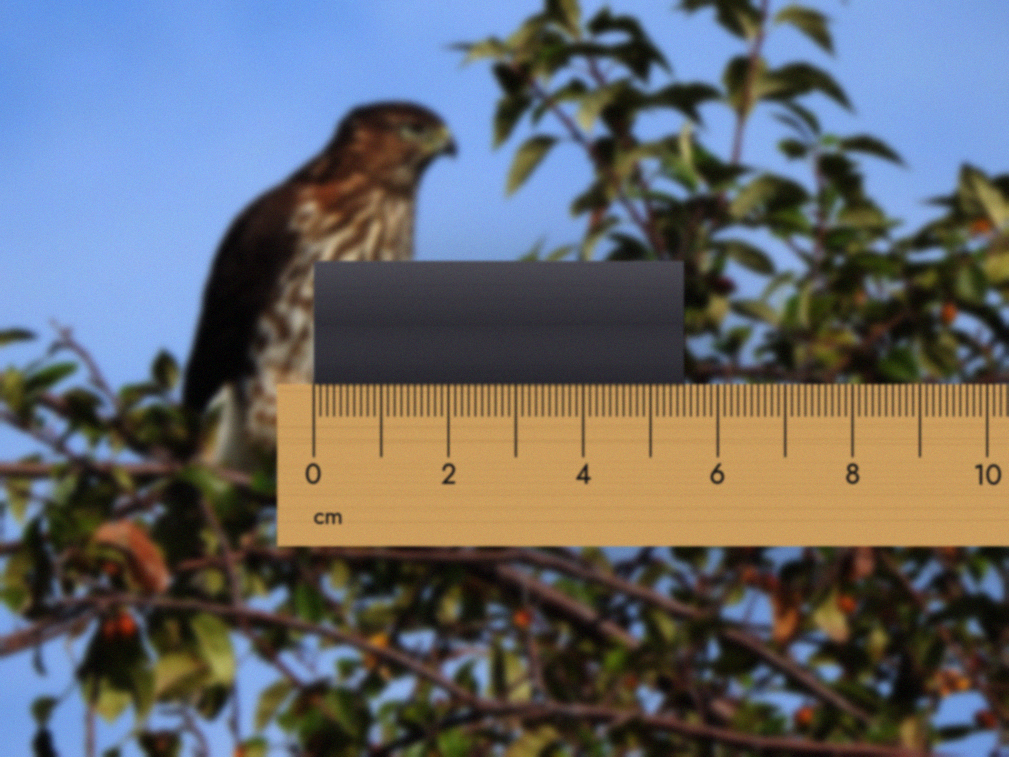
5.5cm
